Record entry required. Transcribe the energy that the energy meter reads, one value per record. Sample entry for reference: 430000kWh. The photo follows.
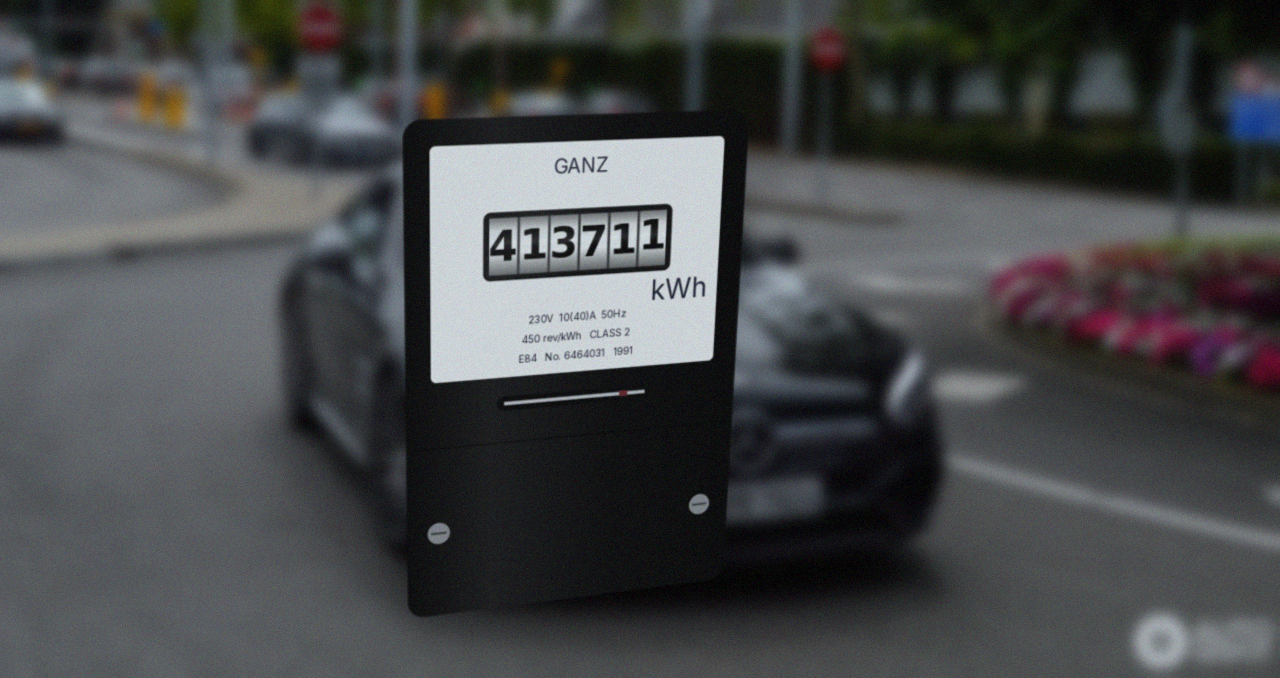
413711kWh
